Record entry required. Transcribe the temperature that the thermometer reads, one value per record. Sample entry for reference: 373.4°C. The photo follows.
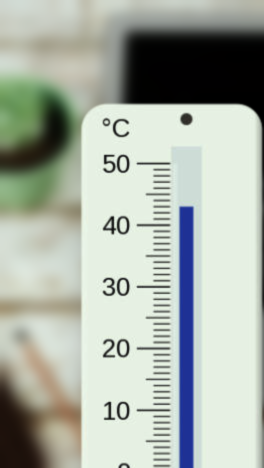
43°C
